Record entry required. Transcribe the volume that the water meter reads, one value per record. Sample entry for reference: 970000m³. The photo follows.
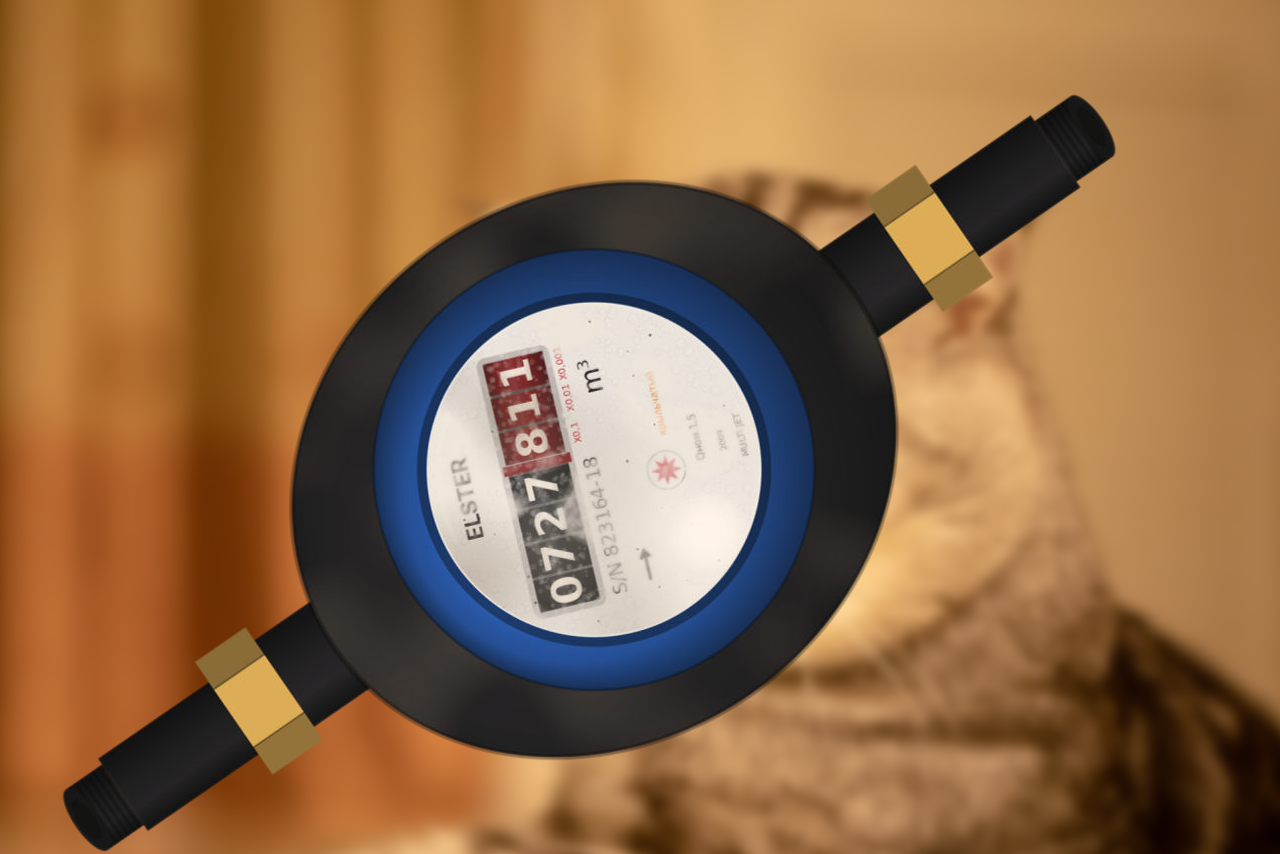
727.811m³
